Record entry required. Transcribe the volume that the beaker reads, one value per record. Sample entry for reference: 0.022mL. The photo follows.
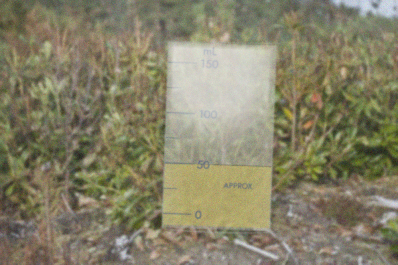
50mL
